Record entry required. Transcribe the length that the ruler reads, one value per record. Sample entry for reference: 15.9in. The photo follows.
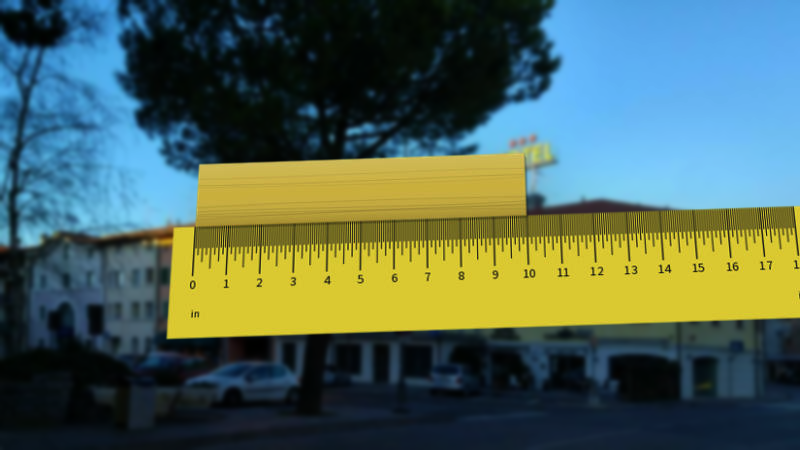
10in
